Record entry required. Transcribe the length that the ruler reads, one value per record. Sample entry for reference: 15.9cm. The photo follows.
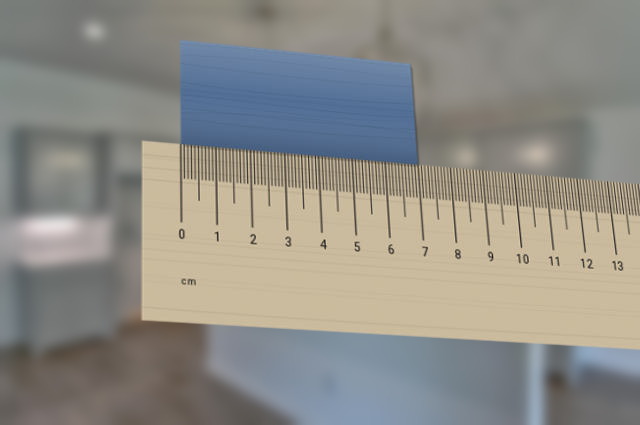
7cm
